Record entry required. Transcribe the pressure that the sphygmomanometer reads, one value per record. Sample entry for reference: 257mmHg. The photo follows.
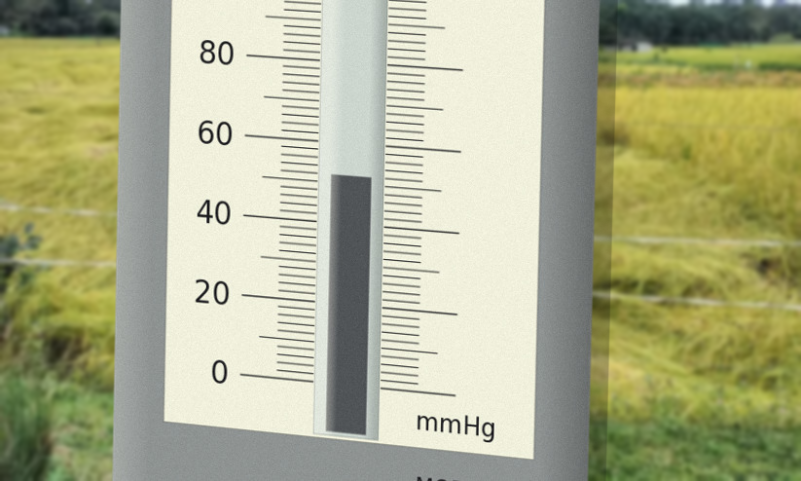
52mmHg
